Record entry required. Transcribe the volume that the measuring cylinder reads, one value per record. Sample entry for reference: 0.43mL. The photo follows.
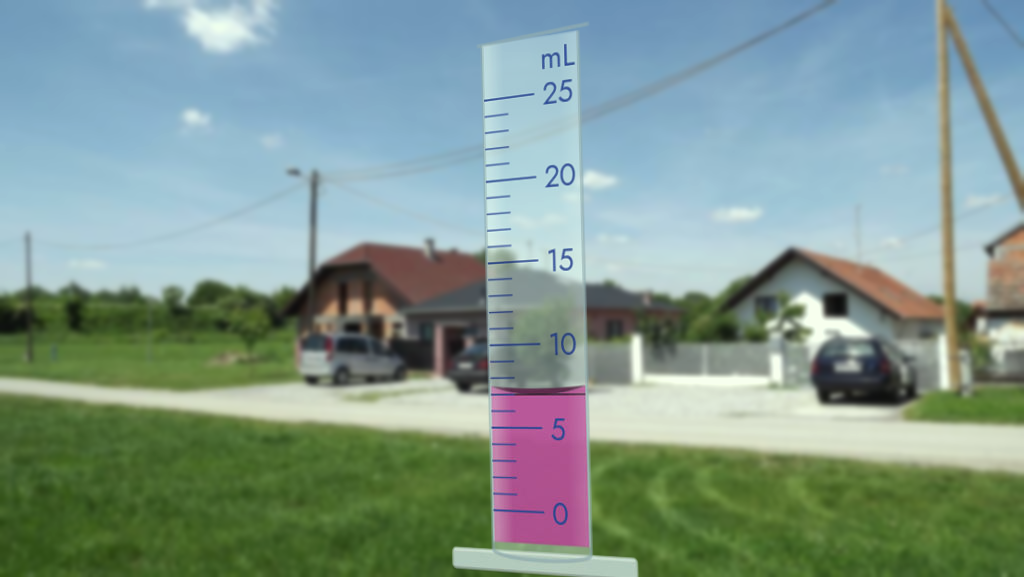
7mL
